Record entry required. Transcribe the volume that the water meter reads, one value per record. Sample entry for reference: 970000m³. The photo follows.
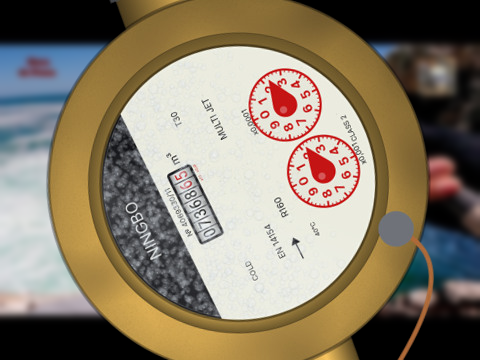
7368.6522m³
